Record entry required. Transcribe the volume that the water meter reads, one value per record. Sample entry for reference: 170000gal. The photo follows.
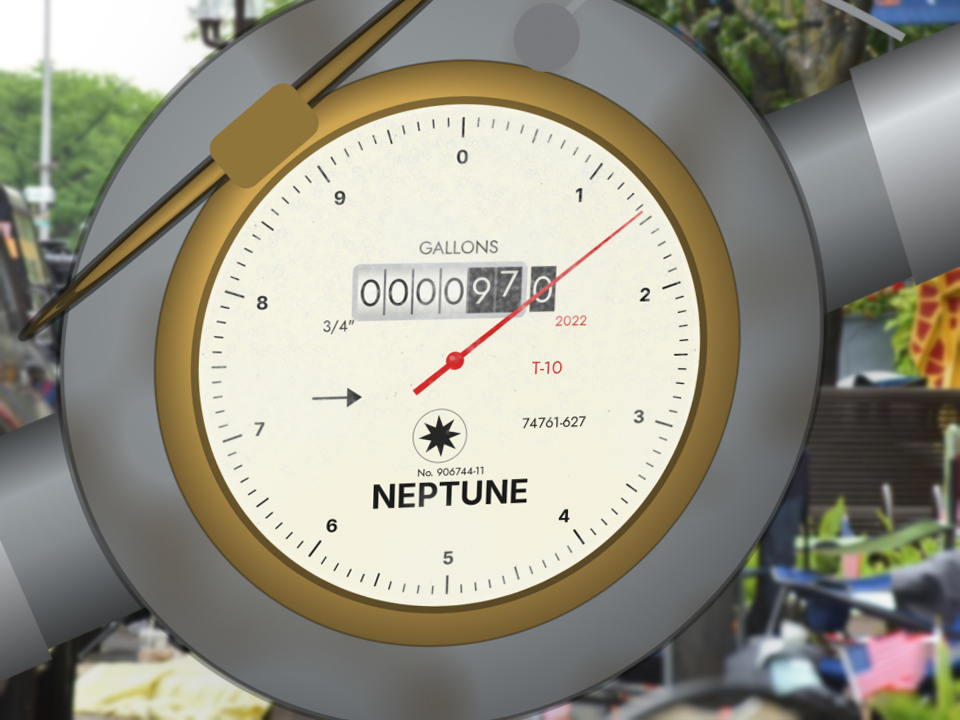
971.4gal
